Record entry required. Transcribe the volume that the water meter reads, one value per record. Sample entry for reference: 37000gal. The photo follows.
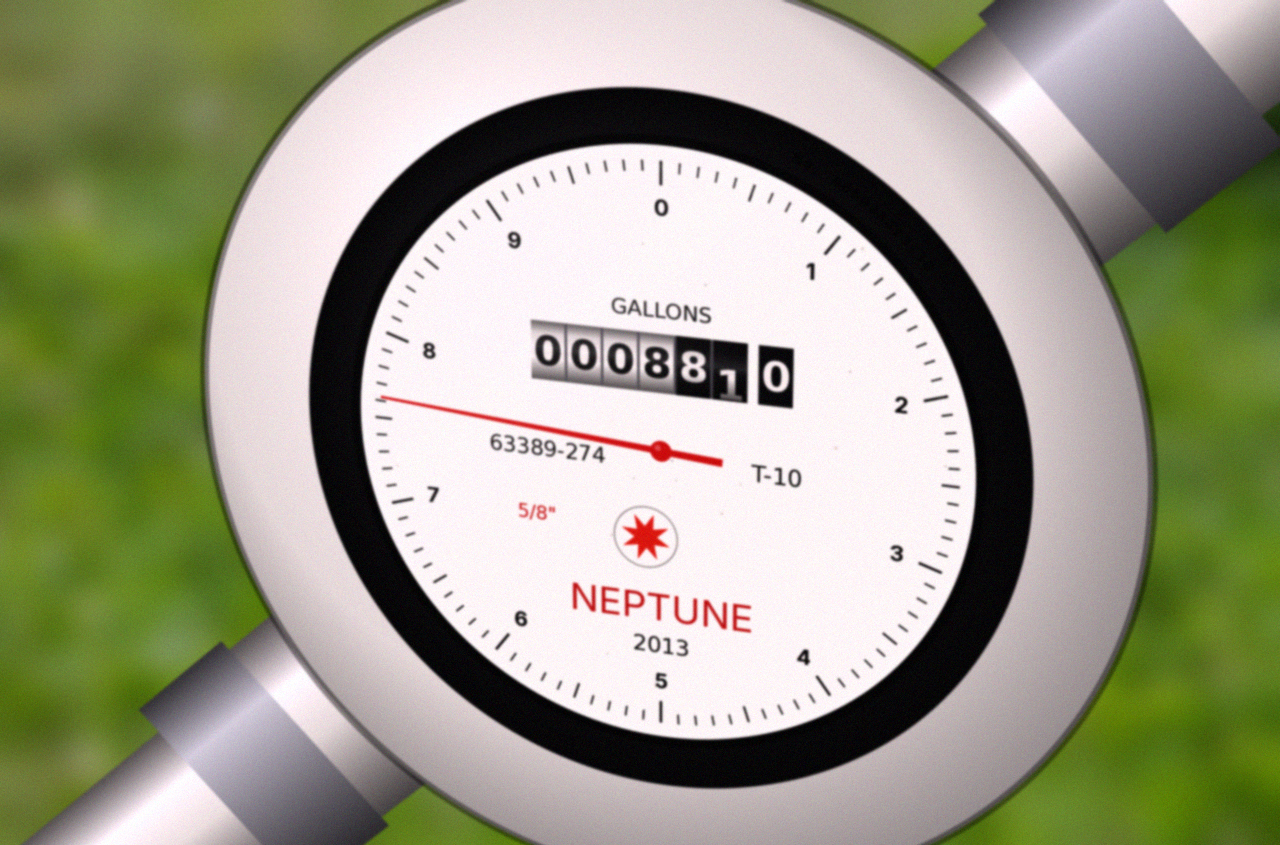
8807.6gal
